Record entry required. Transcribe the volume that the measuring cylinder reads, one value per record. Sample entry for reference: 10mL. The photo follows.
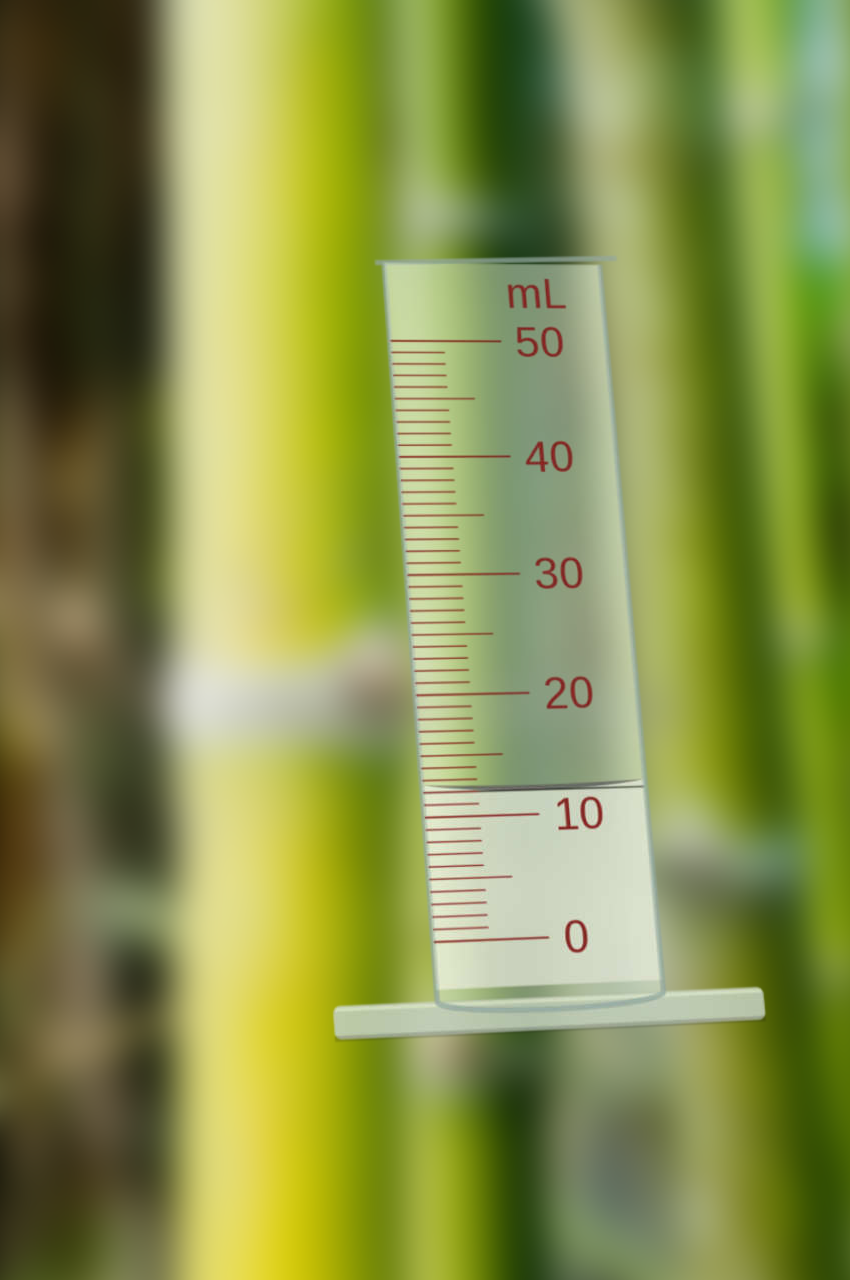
12mL
